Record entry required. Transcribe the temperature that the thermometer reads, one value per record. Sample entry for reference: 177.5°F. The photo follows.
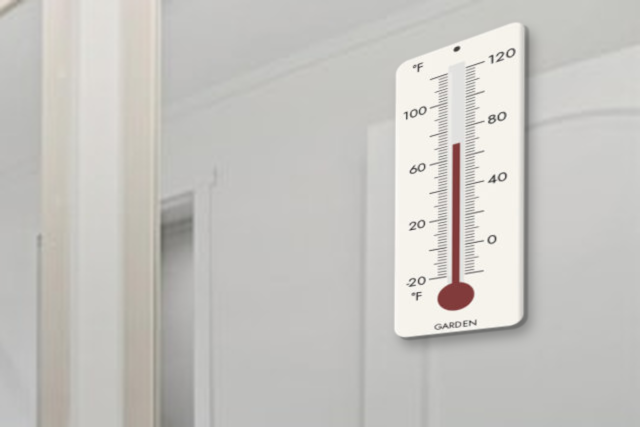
70°F
